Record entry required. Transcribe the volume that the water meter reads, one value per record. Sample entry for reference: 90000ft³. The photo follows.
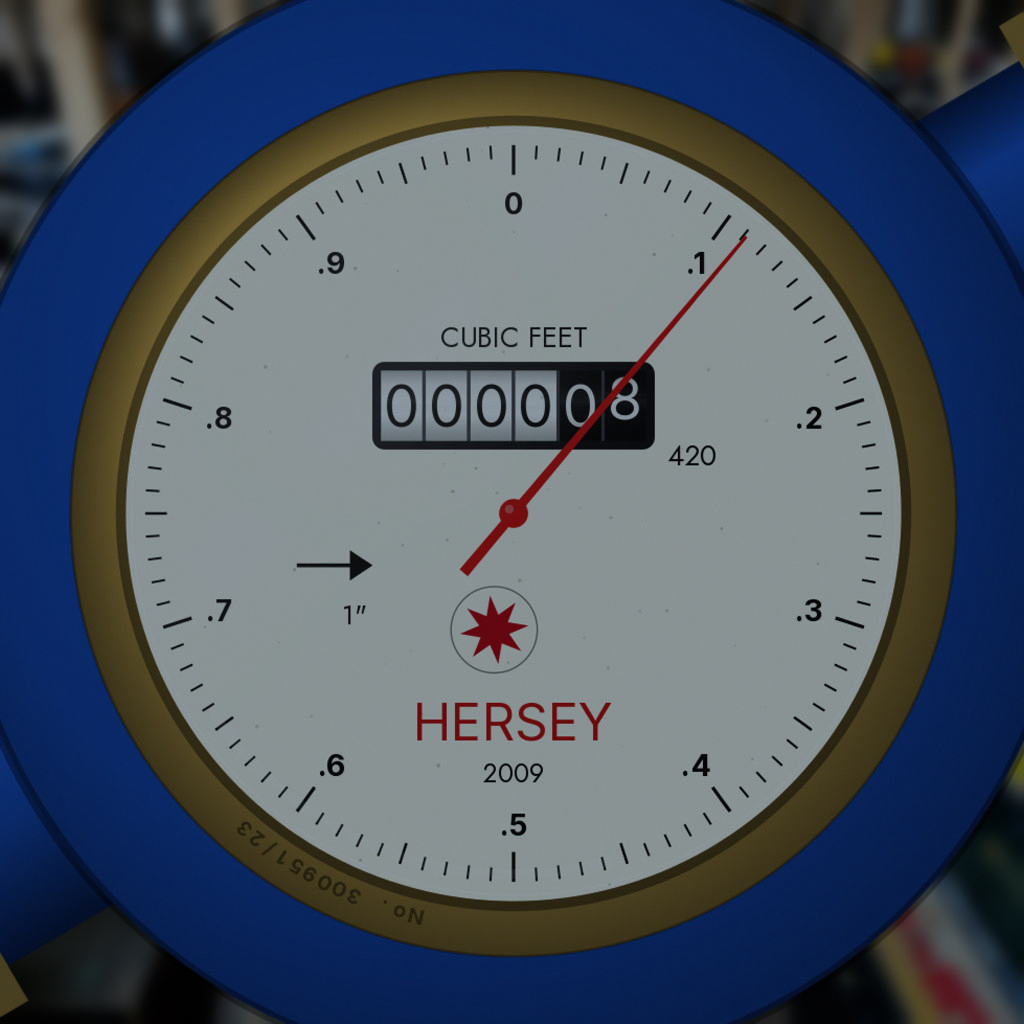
8.11ft³
